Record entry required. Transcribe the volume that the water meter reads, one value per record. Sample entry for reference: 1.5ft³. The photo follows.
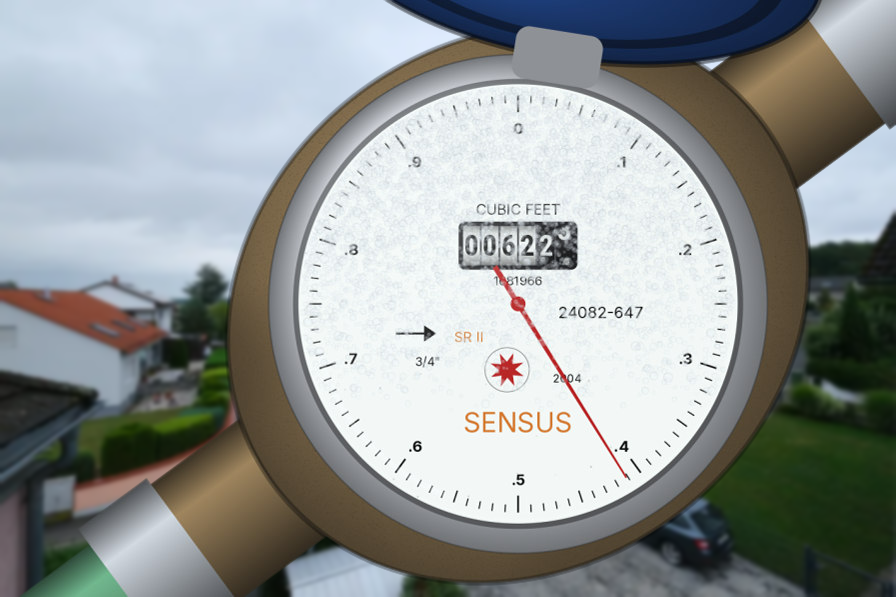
6223.41ft³
